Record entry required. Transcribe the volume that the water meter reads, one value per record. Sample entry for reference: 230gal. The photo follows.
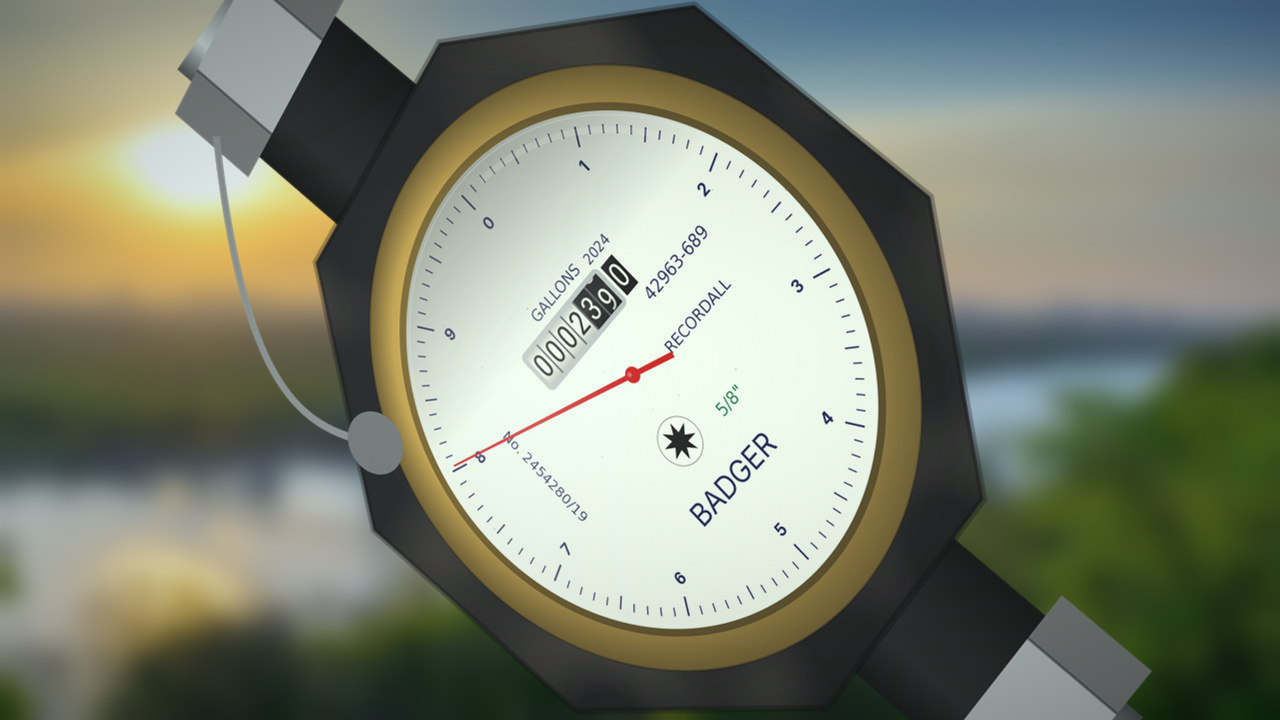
2388.0gal
